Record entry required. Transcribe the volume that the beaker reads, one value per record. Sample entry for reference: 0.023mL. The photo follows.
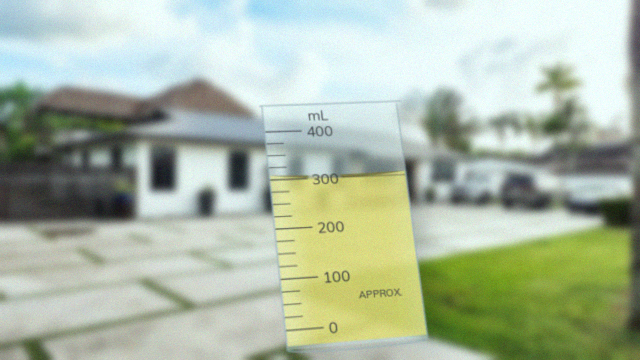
300mL
